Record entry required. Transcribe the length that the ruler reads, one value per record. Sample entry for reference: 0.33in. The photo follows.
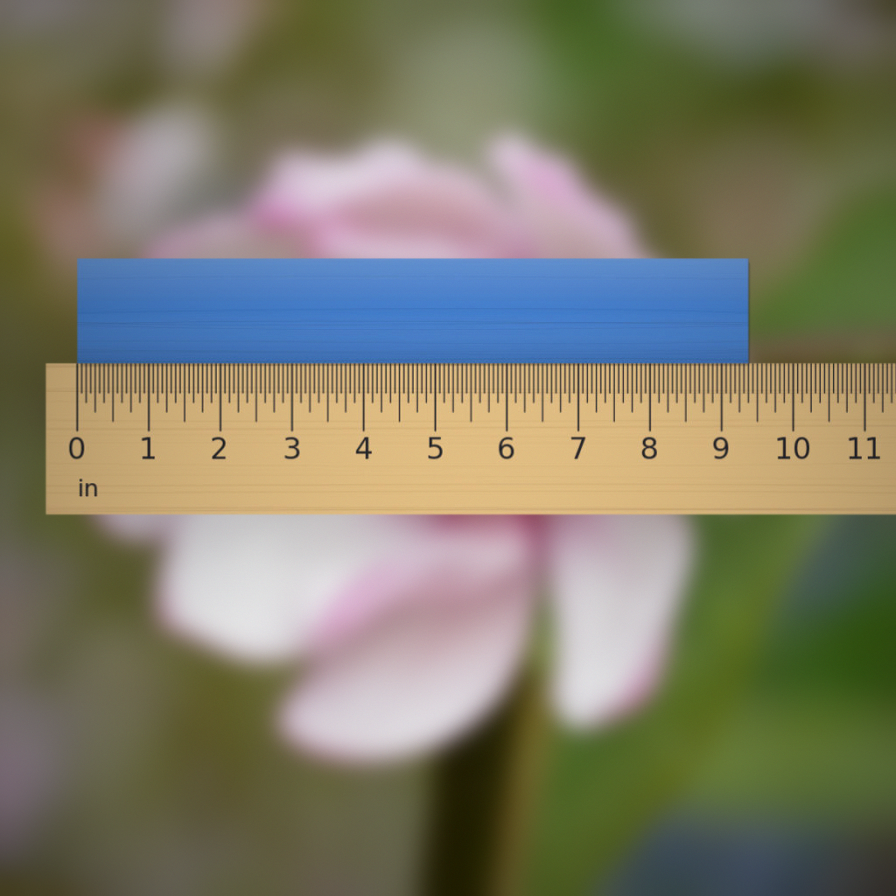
9.375in
